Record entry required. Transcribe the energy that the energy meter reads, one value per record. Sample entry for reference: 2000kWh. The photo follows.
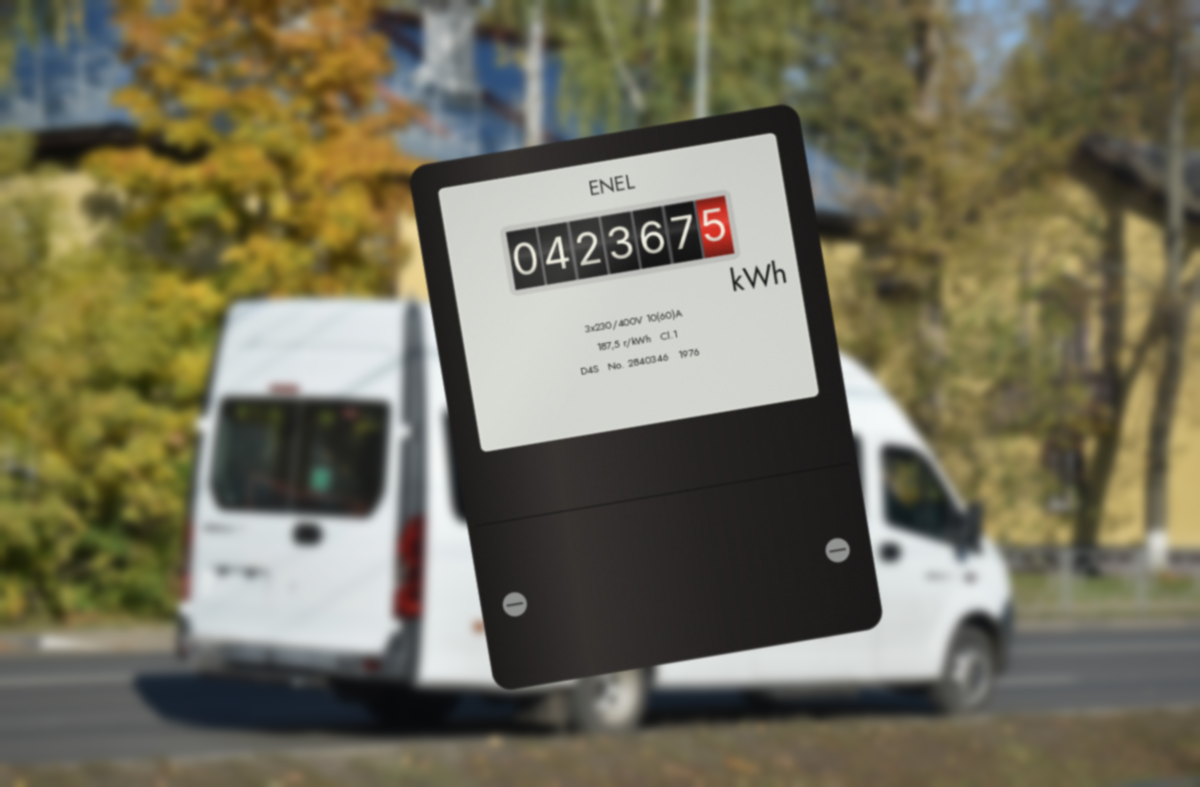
42367.5kWh
